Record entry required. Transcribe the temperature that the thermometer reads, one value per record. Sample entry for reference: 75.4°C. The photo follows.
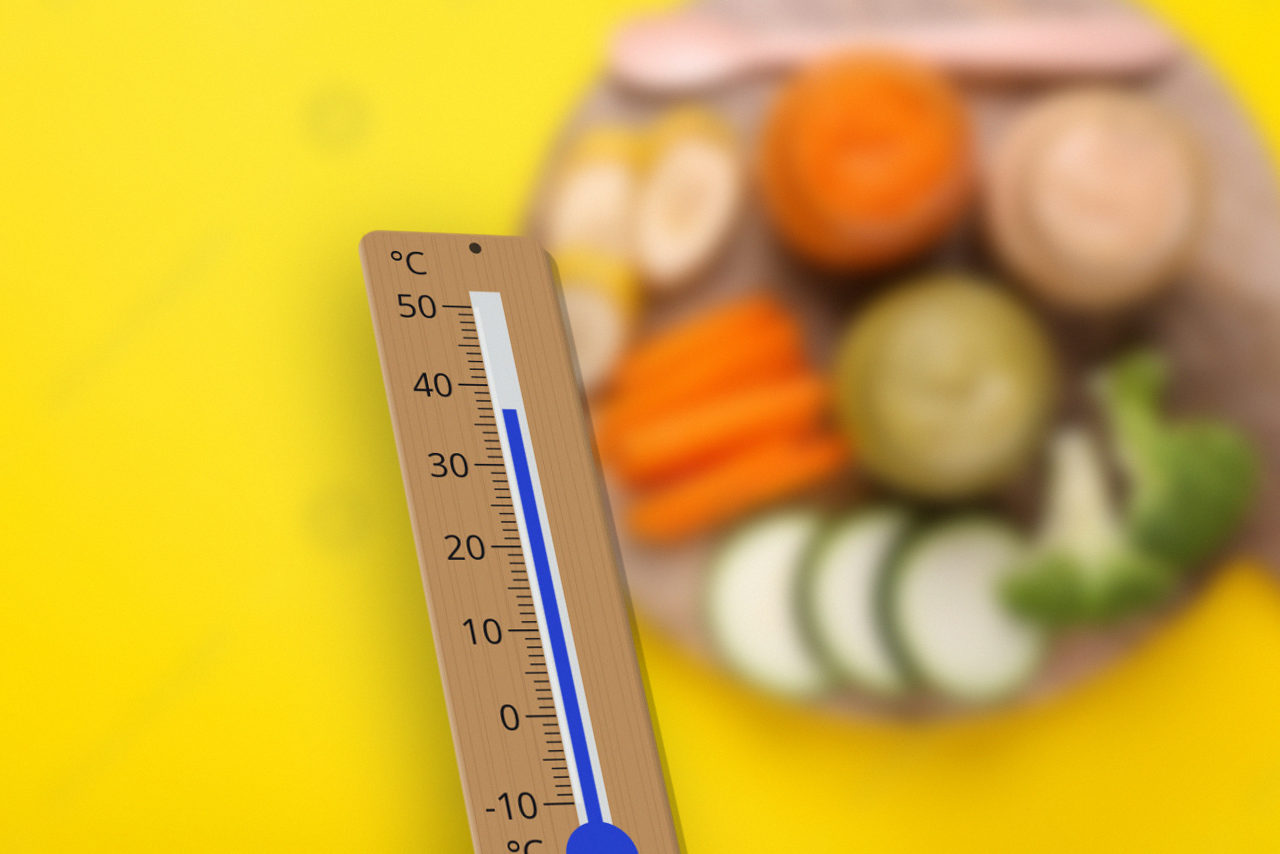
37°C
